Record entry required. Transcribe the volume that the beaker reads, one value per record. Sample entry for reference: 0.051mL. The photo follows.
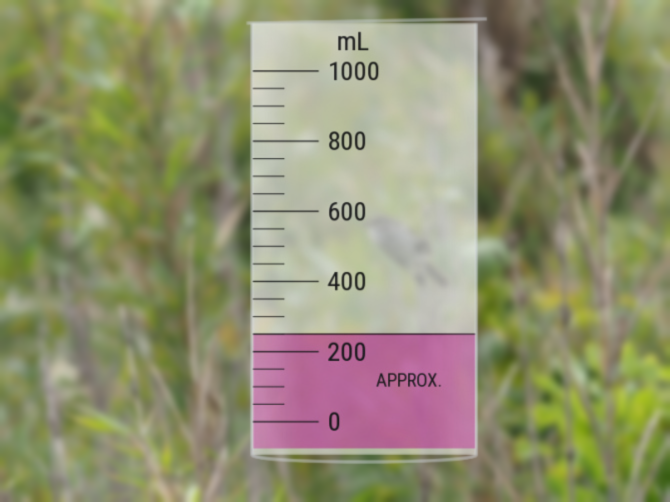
250mL
